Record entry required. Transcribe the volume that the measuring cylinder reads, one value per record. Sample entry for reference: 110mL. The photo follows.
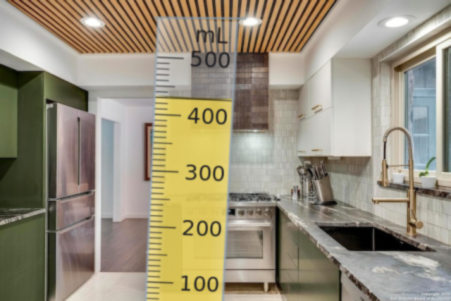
430mL
